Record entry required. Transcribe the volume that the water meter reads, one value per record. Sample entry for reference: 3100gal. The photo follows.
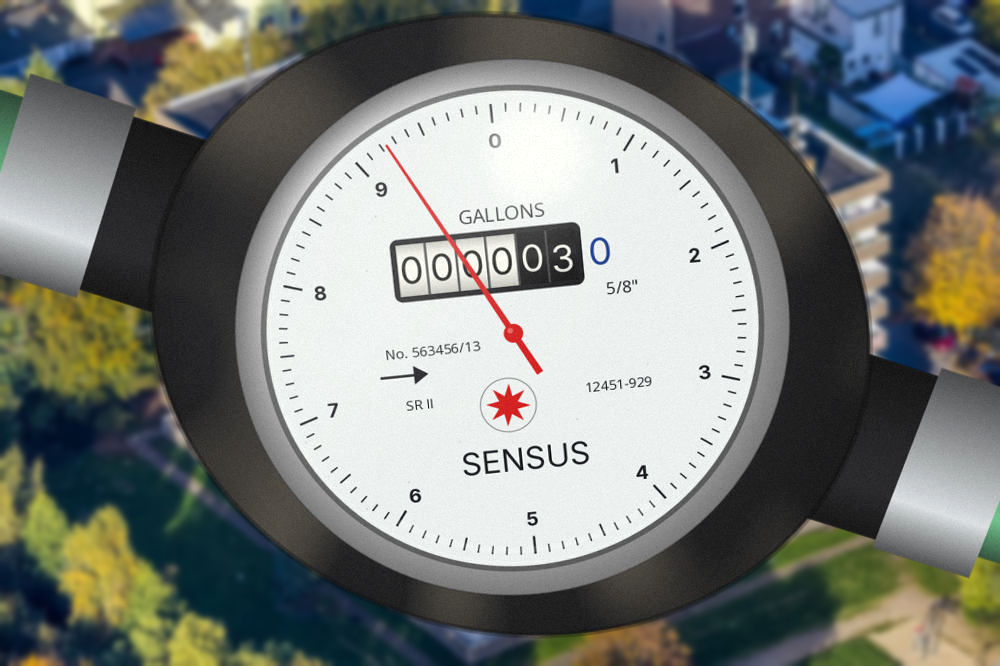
29.2gal
